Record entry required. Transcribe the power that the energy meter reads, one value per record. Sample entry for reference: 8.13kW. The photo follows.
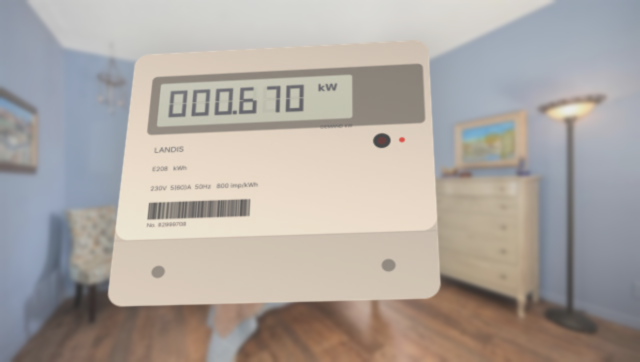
0.670kW
